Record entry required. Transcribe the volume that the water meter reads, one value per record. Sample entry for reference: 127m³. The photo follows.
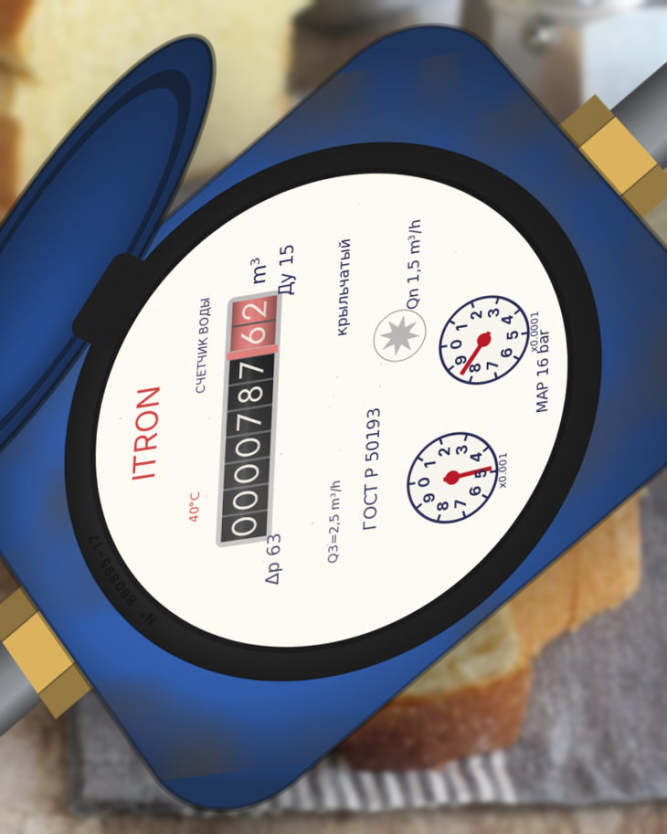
787.6248m³
